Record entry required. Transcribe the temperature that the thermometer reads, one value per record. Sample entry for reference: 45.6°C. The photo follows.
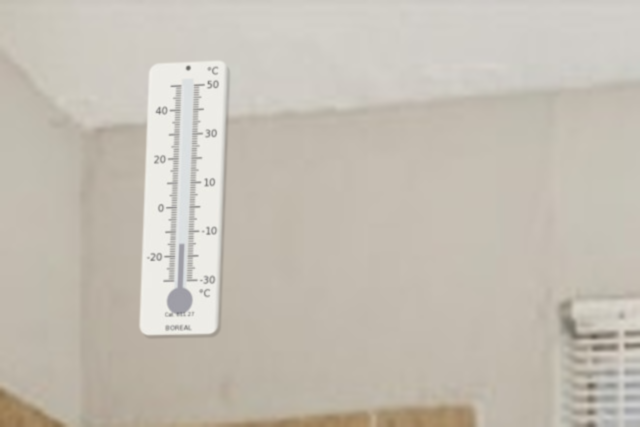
-15°C
